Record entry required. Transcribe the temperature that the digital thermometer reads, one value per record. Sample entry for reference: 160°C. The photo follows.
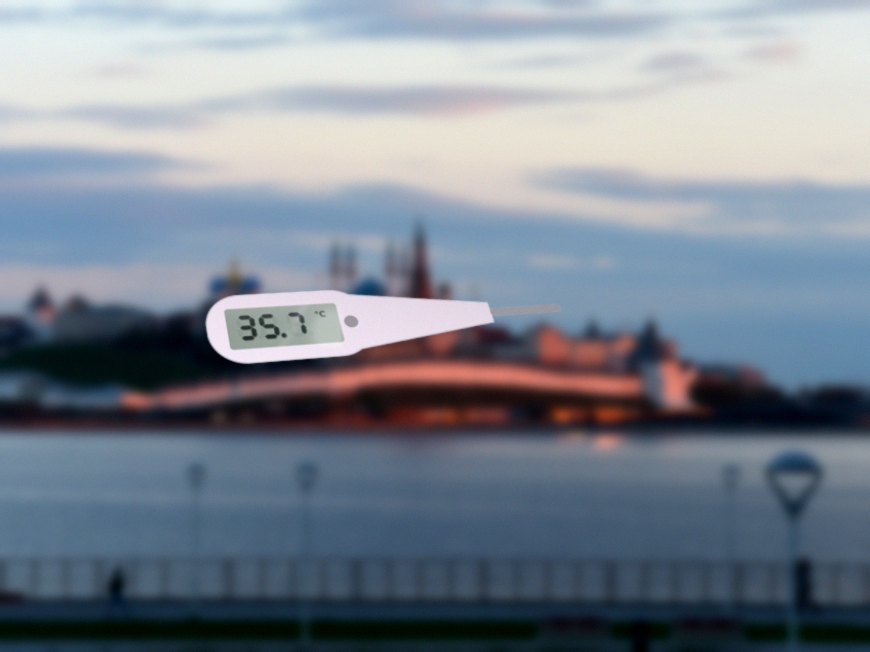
35.7°C
